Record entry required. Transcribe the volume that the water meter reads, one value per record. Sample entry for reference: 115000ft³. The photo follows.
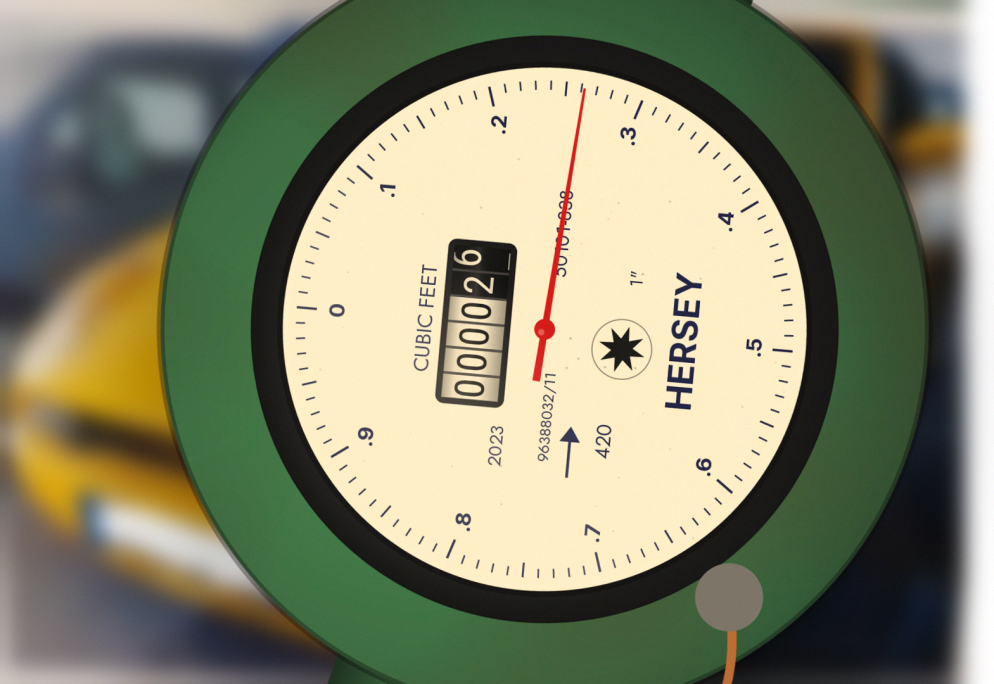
26.26ft³
